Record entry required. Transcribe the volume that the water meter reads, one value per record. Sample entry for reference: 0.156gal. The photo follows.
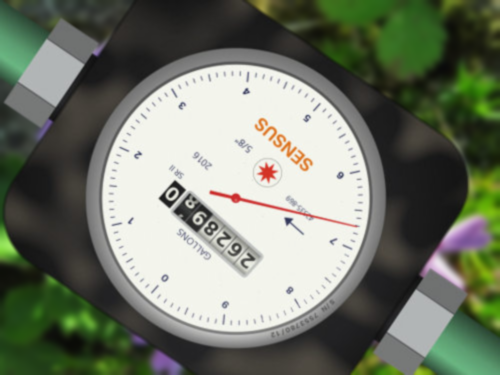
2628976.7gal
